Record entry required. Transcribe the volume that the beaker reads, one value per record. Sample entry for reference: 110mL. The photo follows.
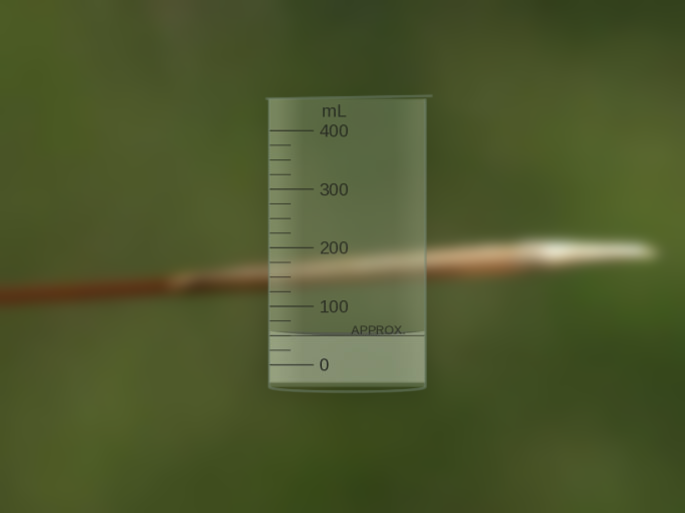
50mL
